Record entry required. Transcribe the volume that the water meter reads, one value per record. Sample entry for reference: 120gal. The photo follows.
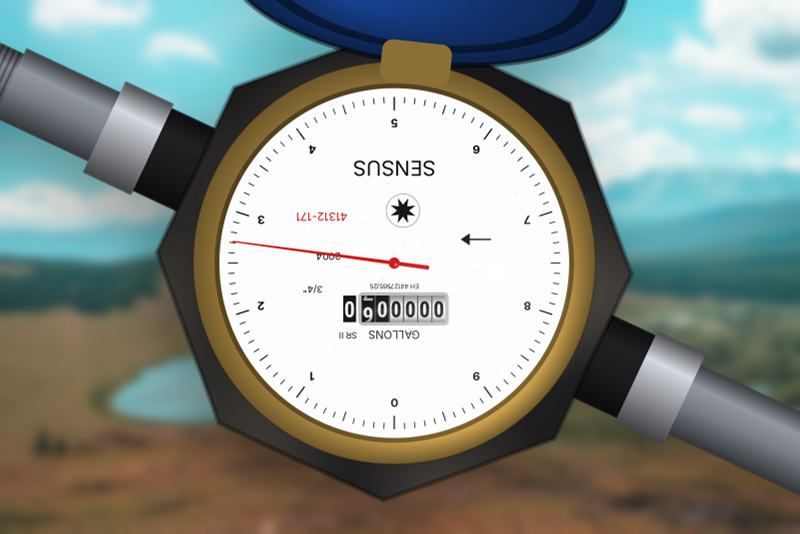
62.7gal
